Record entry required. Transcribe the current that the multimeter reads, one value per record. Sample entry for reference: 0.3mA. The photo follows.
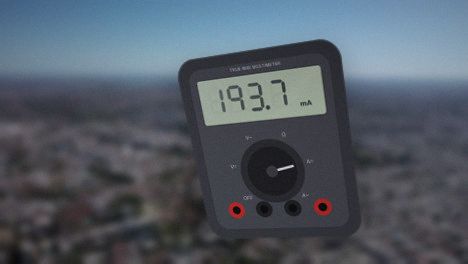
193.7mA
